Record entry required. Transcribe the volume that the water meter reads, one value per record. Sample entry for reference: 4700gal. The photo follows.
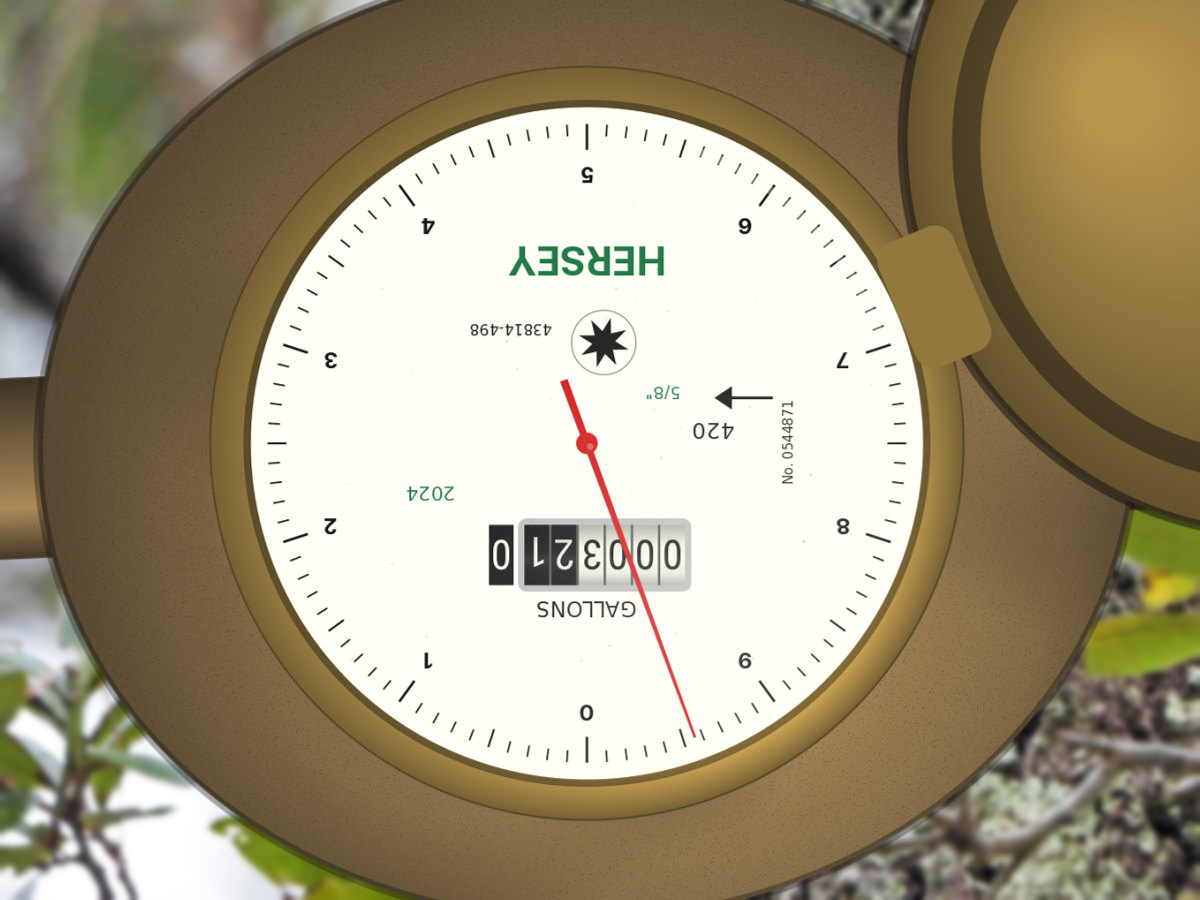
3209.4gal
